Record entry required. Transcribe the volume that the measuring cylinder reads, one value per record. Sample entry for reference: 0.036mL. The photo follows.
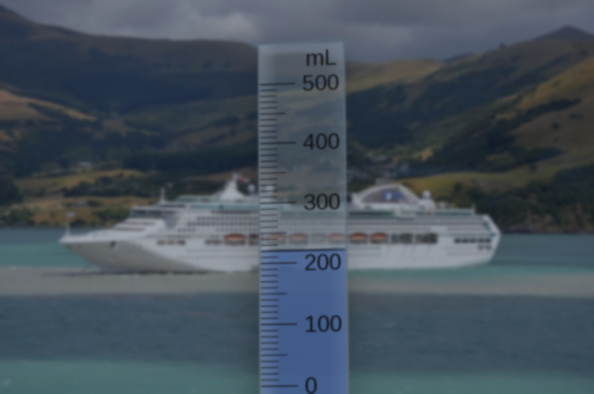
220mL
